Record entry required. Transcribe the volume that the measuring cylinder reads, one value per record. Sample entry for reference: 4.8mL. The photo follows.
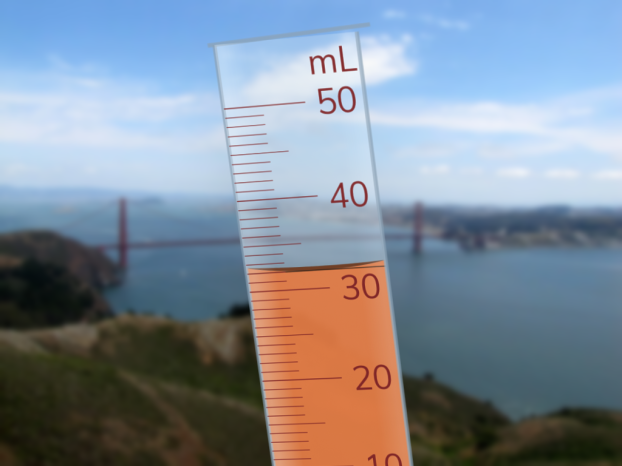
32mL
